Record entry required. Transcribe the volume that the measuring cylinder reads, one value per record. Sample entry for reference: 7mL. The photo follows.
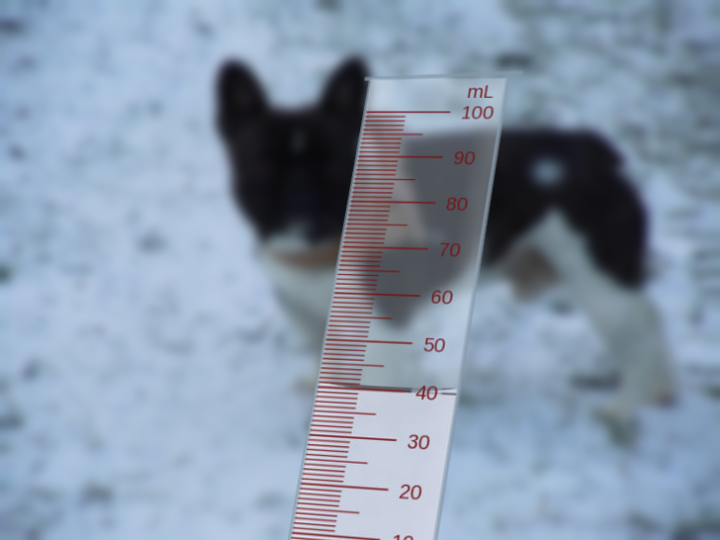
40mL
